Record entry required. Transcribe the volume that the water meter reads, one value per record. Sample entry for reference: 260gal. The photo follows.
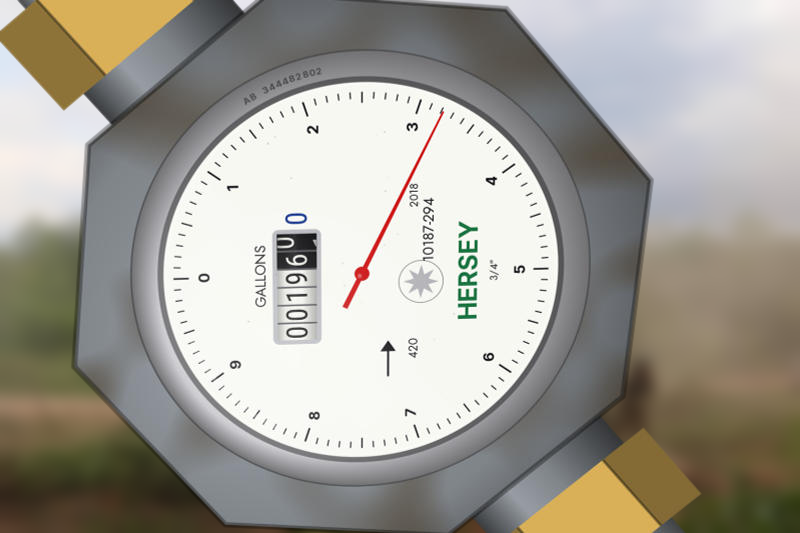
19603.2gal
